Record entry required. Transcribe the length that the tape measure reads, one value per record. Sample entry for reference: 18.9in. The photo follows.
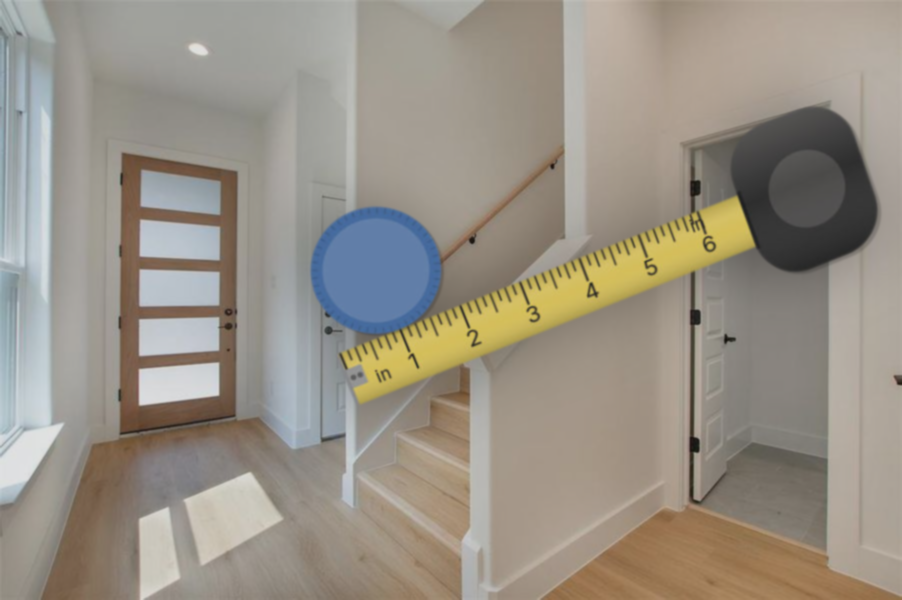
2in
